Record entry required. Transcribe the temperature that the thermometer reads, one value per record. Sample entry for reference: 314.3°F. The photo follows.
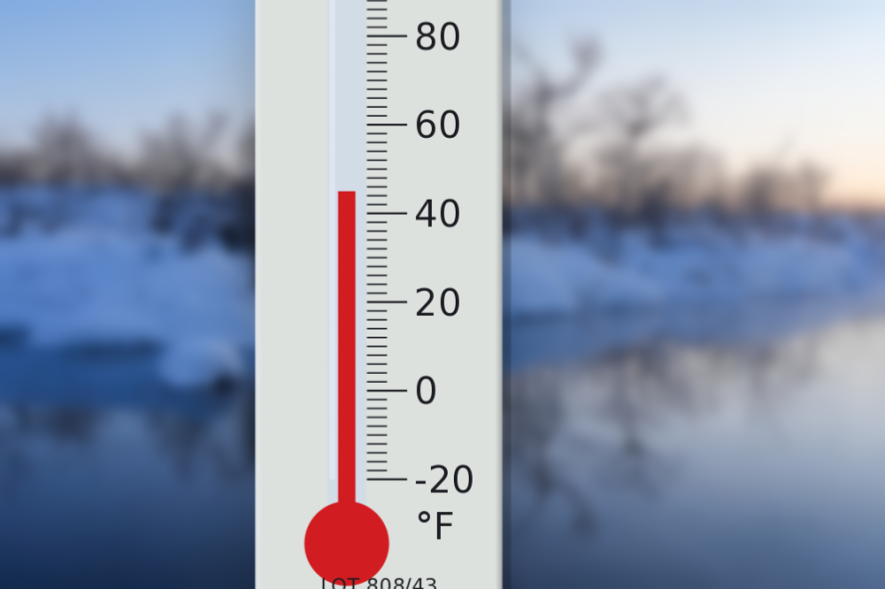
45°F
